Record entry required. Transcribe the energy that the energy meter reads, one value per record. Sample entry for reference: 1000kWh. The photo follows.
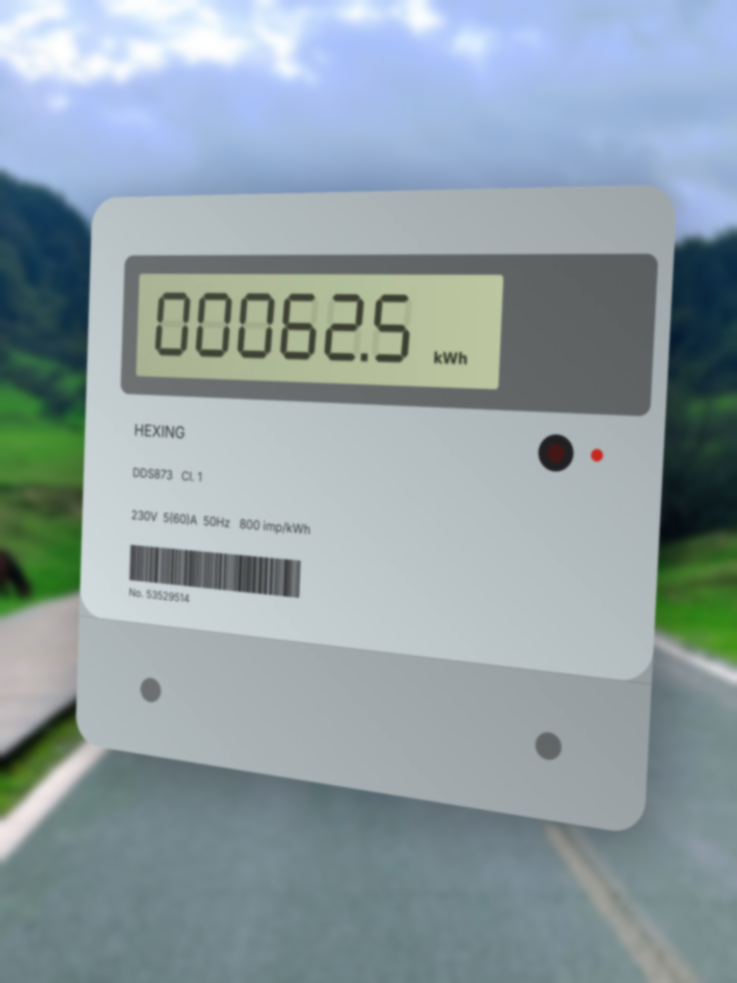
62.5kWh
